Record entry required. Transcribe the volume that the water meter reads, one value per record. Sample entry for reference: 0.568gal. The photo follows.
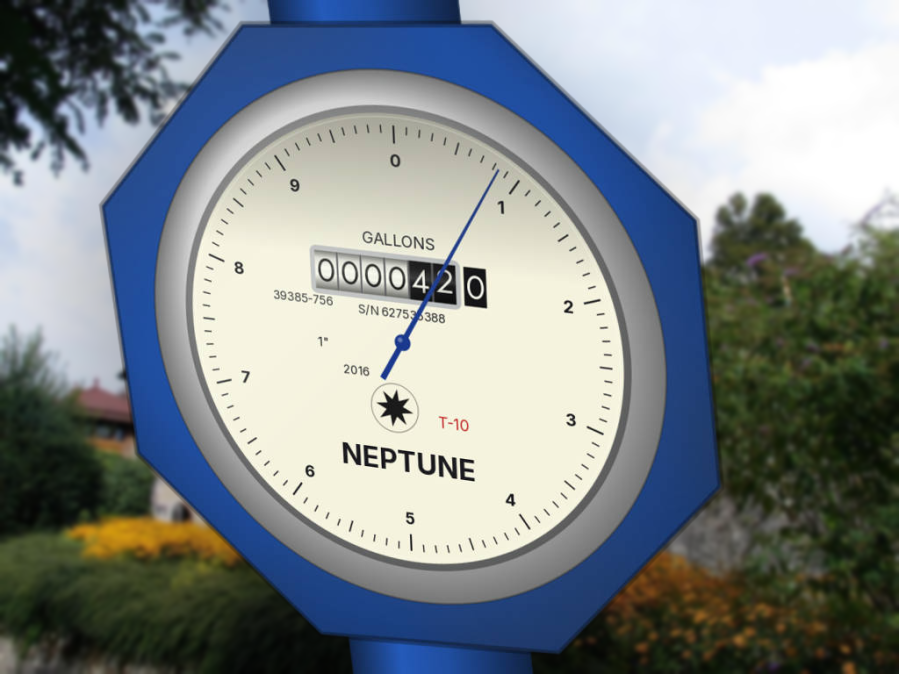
420.8gal
